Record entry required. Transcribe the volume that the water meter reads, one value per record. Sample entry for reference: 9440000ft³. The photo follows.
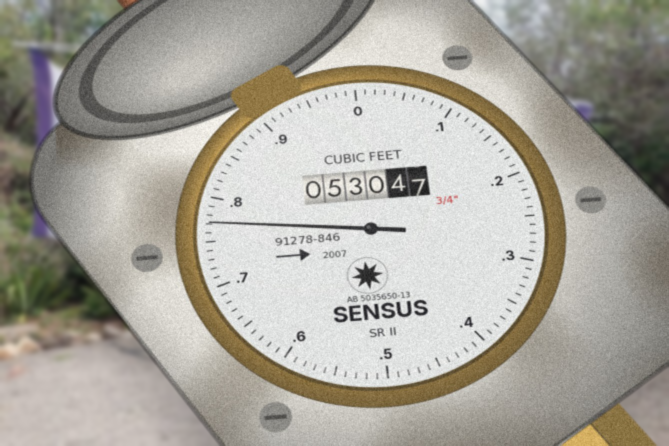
53046.77ft³
